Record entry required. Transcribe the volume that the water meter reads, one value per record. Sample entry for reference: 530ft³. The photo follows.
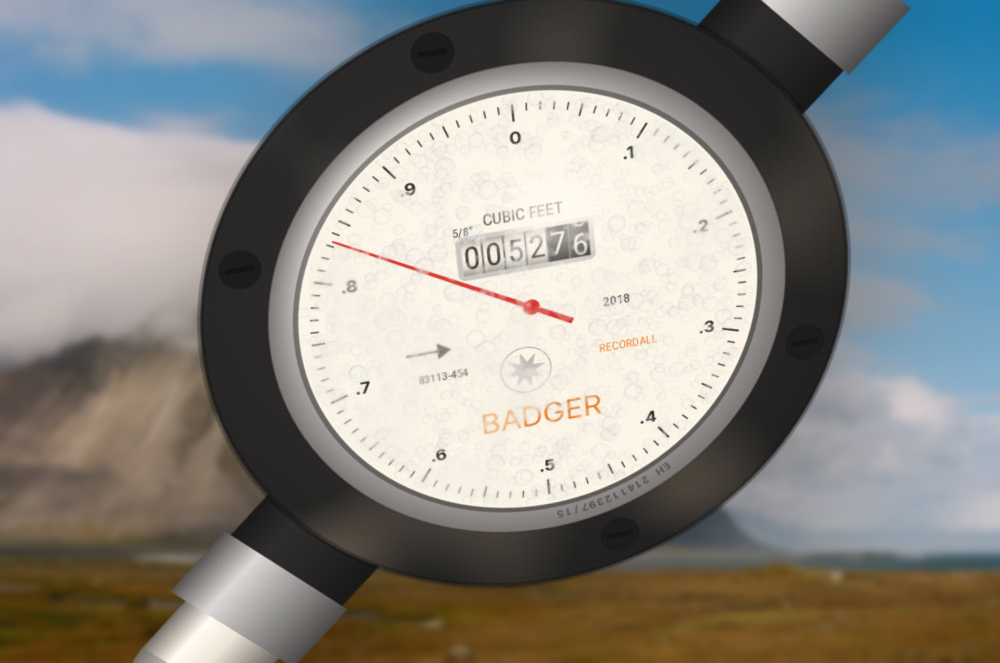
5275.83ft³
